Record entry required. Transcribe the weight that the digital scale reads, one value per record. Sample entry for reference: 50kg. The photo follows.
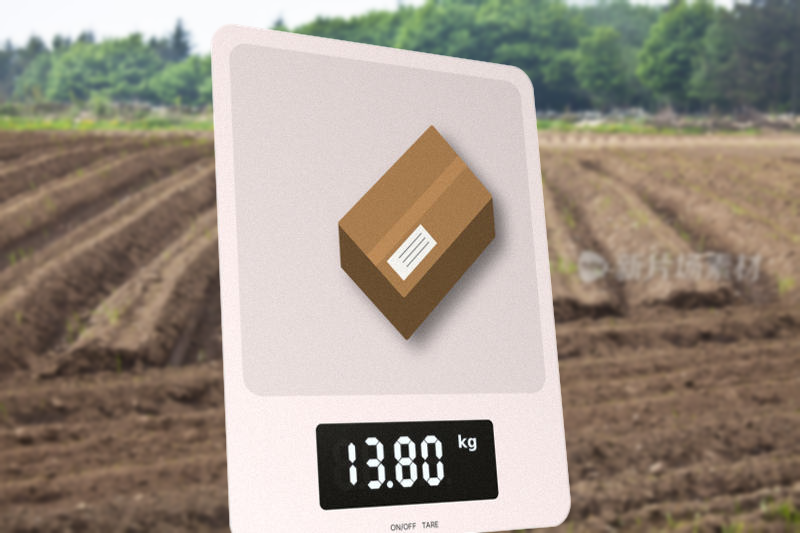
13.80kg
